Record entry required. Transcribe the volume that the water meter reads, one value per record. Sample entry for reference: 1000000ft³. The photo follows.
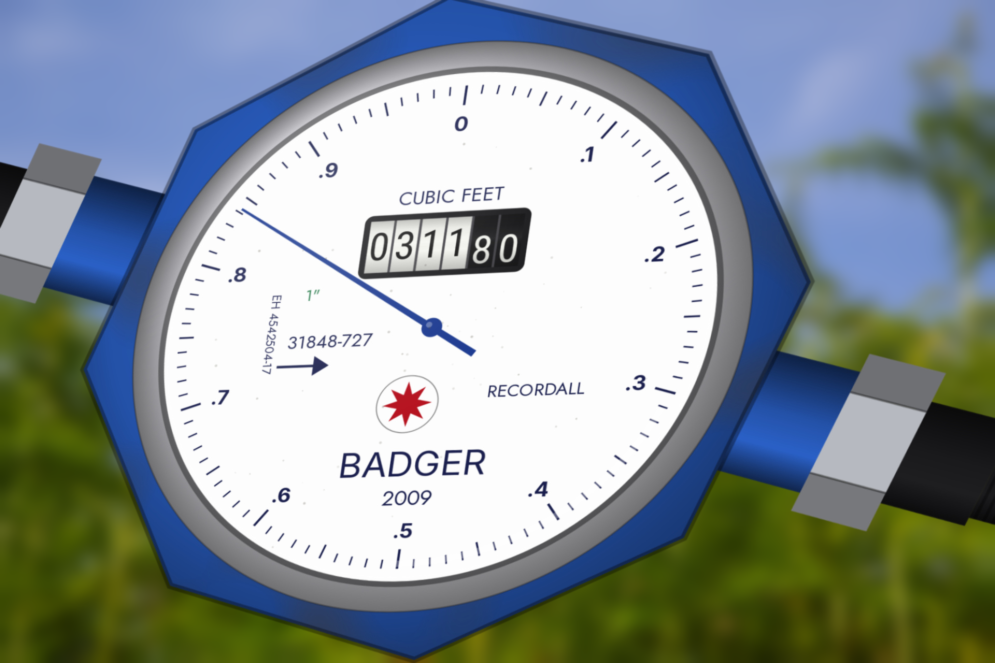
31179.84ft³
